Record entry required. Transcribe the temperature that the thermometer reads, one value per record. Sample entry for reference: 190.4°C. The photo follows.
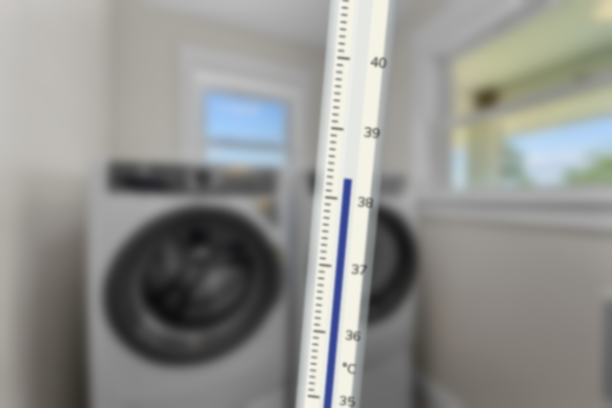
38.3°C
